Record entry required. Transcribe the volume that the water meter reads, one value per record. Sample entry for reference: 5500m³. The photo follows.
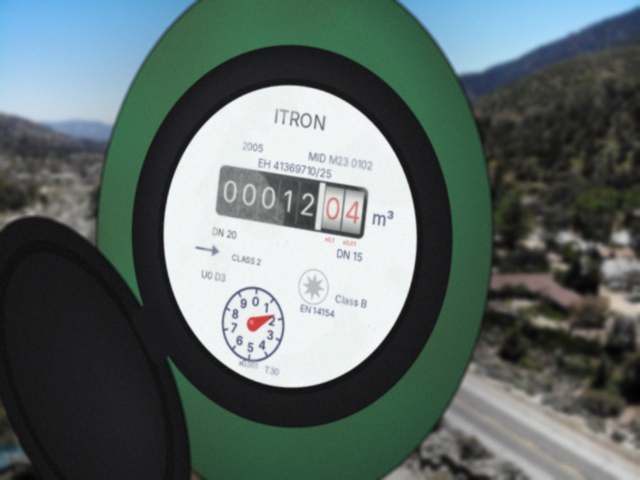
12.041m³
